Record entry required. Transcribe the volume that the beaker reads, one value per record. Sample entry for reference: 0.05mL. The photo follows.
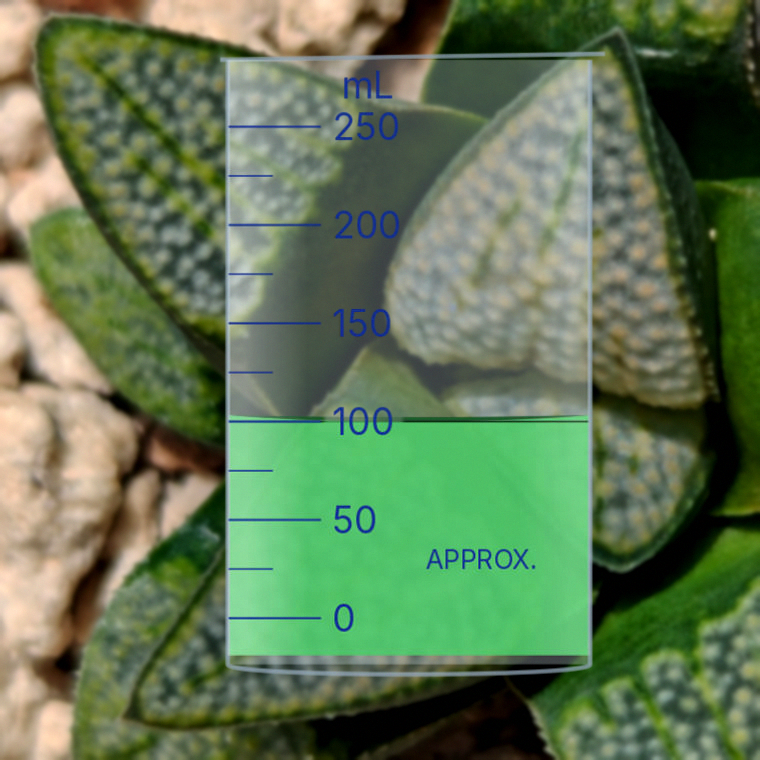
100mL
